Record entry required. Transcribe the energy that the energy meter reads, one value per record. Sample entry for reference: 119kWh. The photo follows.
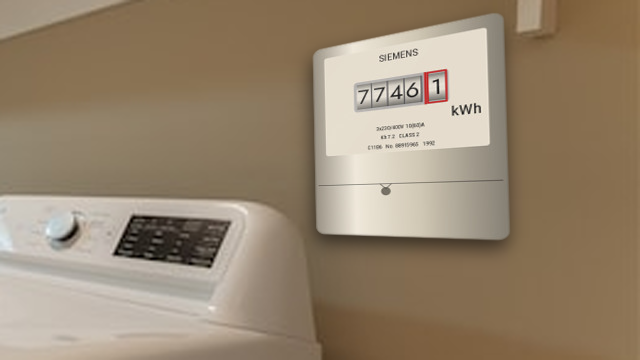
7746.1kWh
